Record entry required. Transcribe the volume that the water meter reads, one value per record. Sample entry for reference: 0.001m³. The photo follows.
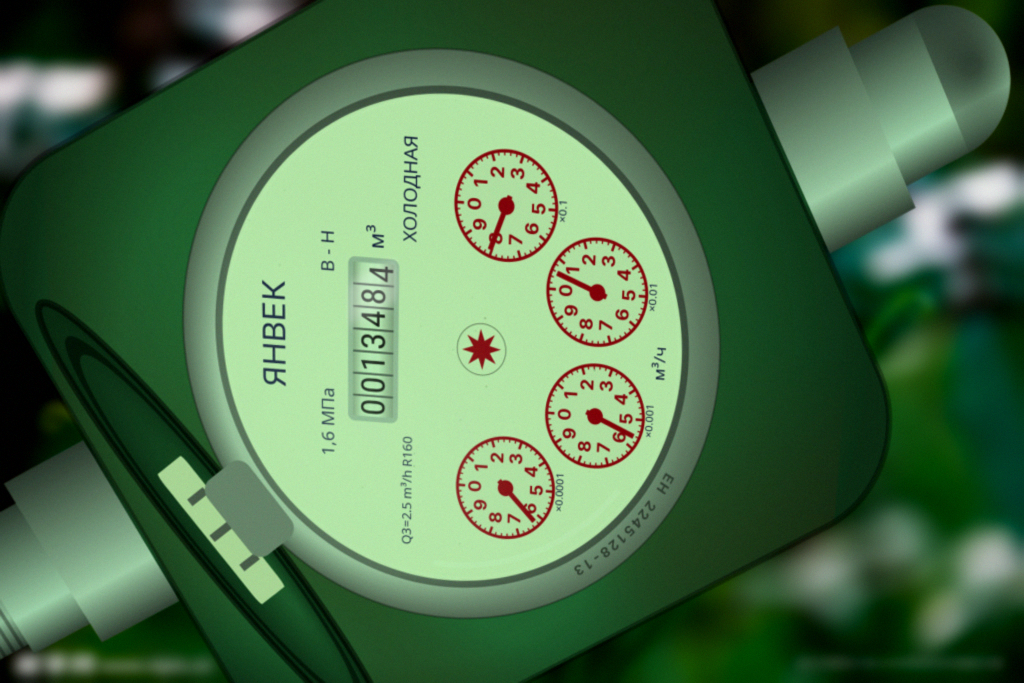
13483.8056m³
